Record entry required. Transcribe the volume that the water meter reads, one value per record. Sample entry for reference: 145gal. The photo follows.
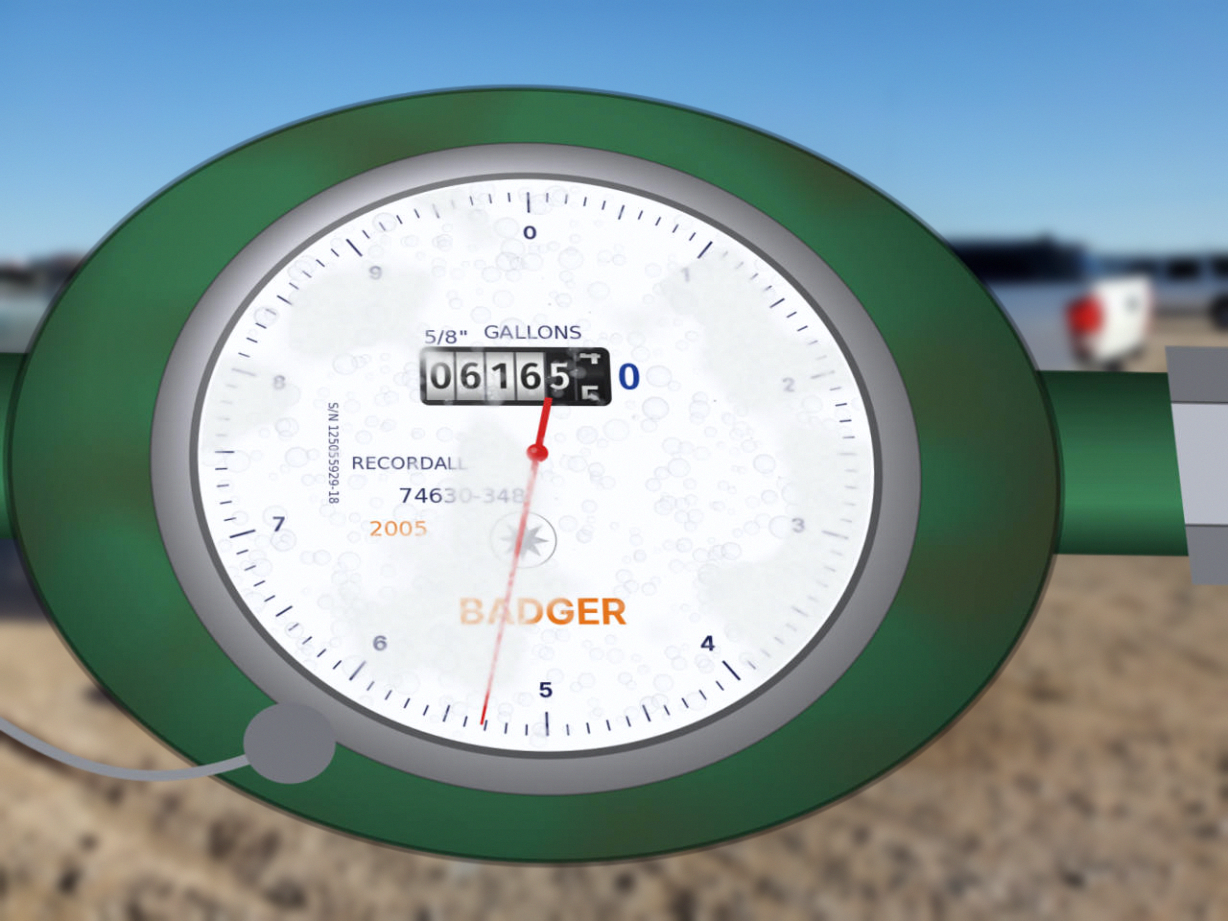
616545.3gal
